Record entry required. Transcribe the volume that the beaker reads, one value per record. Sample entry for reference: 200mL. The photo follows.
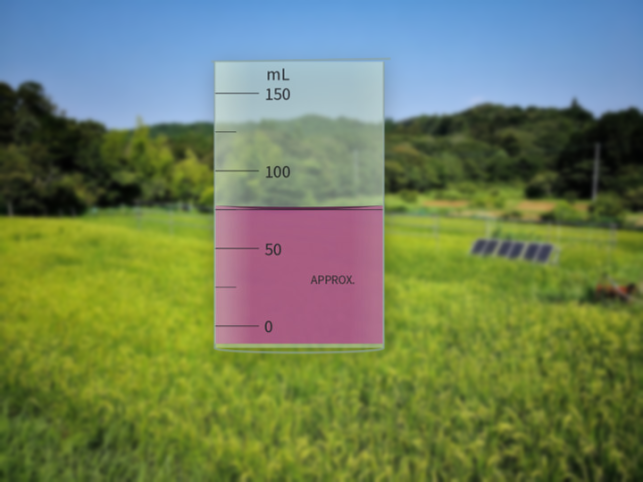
75mL
